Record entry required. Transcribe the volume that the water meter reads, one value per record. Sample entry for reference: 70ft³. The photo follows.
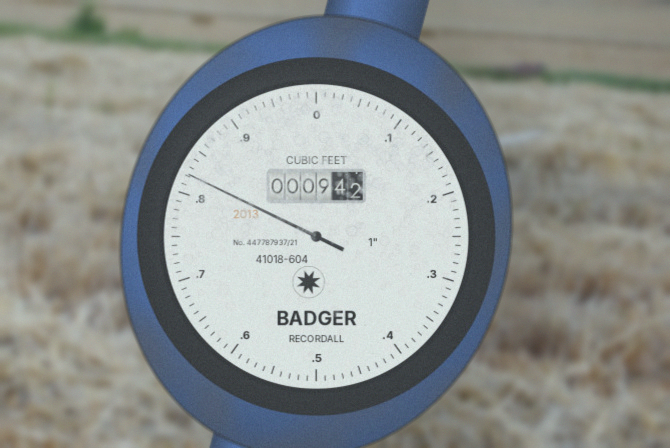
941.82ft³
